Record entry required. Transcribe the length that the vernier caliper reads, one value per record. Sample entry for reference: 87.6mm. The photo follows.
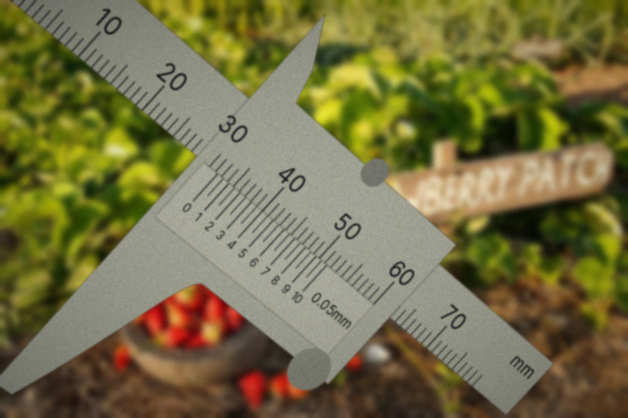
32.4mm
